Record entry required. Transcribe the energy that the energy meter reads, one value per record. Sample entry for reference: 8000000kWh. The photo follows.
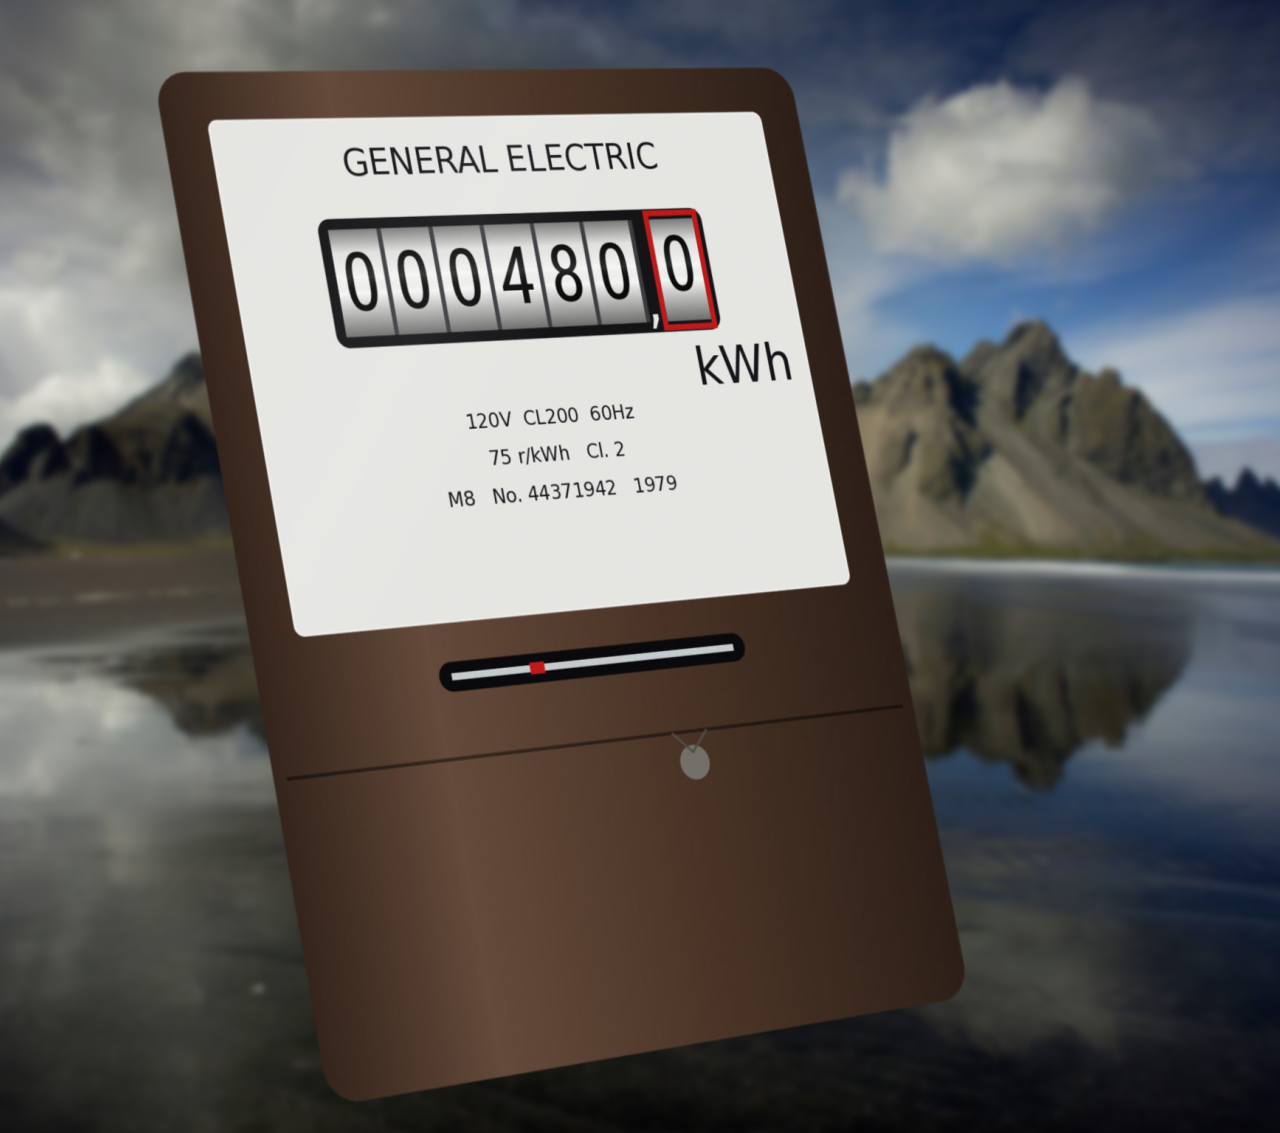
480.0kWh
